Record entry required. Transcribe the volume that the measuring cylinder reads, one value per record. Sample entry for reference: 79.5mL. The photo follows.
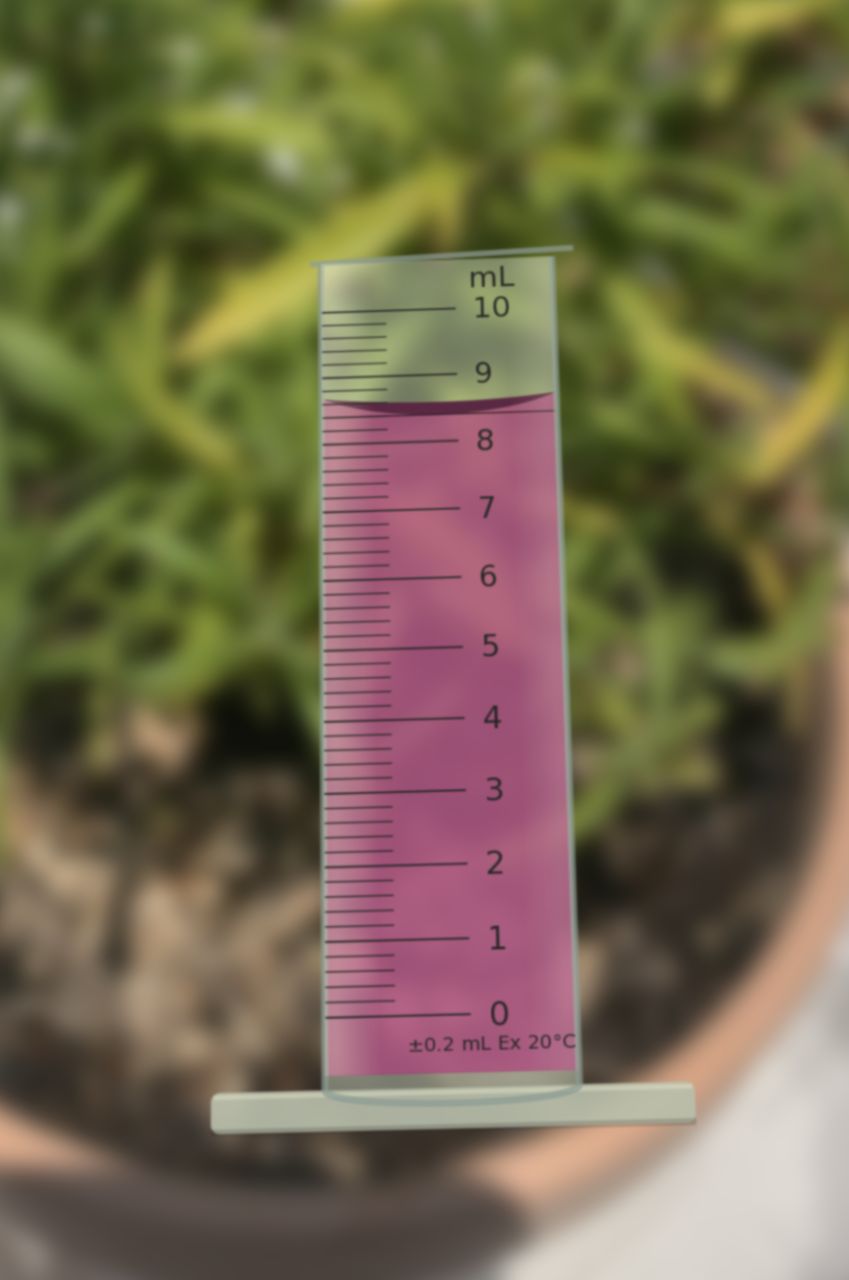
8.4mL
